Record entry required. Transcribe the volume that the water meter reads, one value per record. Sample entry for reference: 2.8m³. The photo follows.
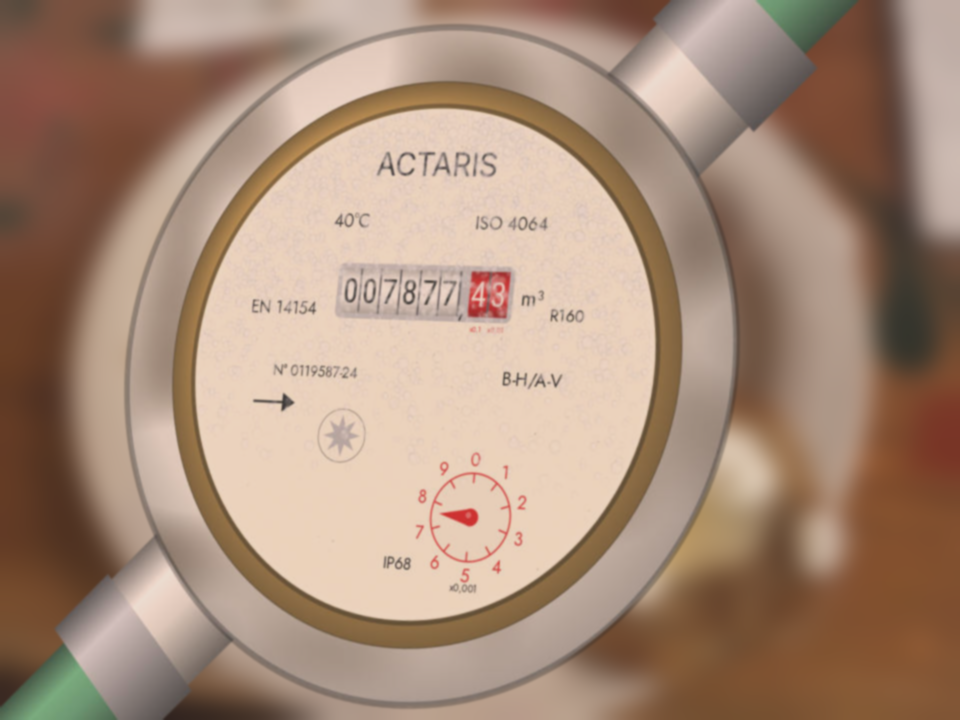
7877.437m³
